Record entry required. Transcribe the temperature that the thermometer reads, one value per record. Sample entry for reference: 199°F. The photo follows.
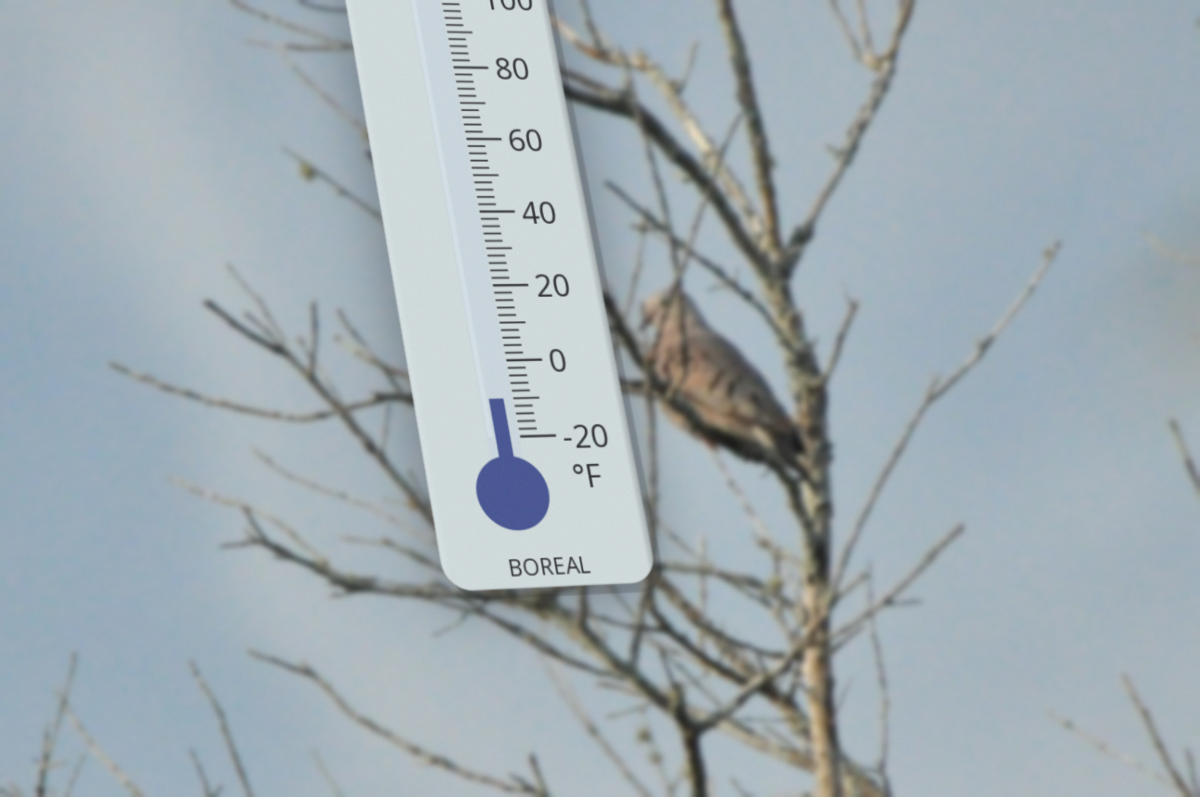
-10°F
